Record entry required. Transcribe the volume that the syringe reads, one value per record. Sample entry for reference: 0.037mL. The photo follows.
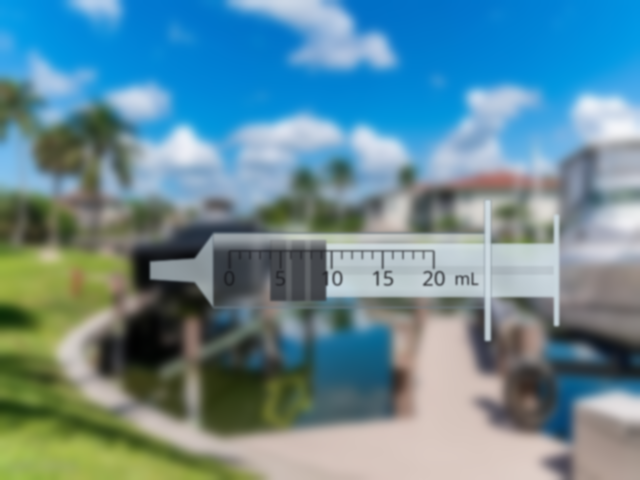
4mL
